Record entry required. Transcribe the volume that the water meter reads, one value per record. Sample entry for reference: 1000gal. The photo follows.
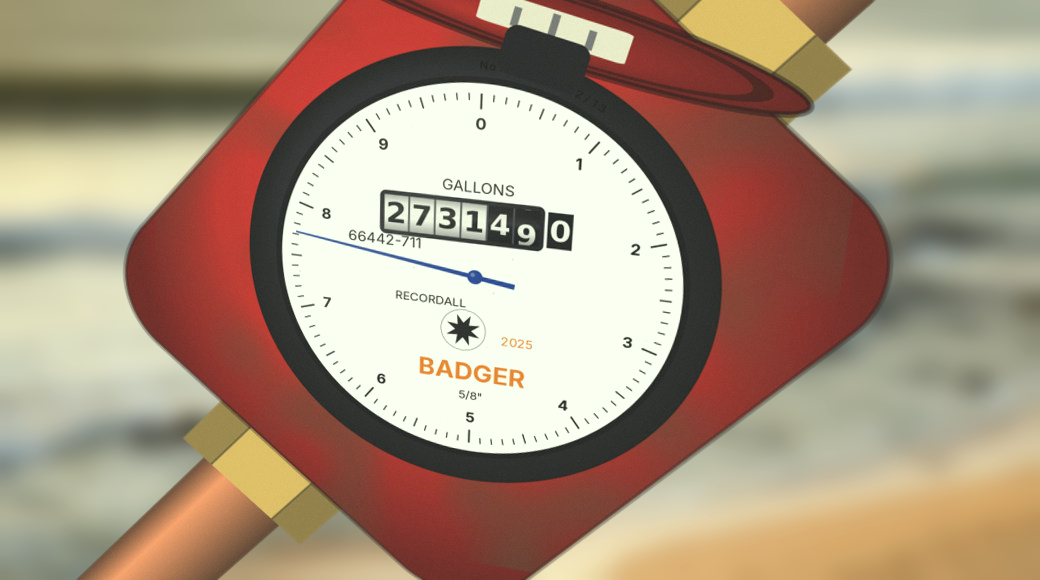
2731487.7gal
